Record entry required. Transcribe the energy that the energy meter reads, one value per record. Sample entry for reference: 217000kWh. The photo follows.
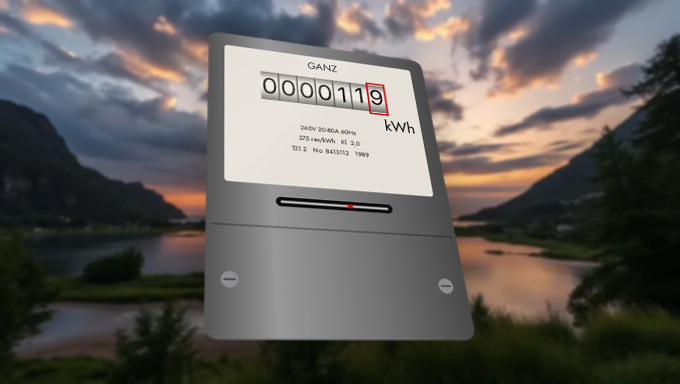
11.9kWh
